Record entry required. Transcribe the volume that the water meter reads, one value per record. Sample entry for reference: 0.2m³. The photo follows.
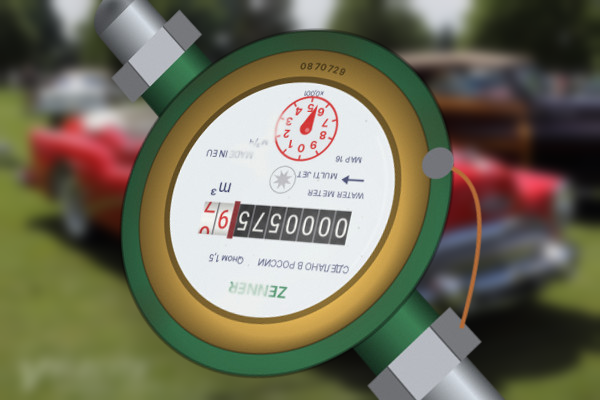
575.965m³
